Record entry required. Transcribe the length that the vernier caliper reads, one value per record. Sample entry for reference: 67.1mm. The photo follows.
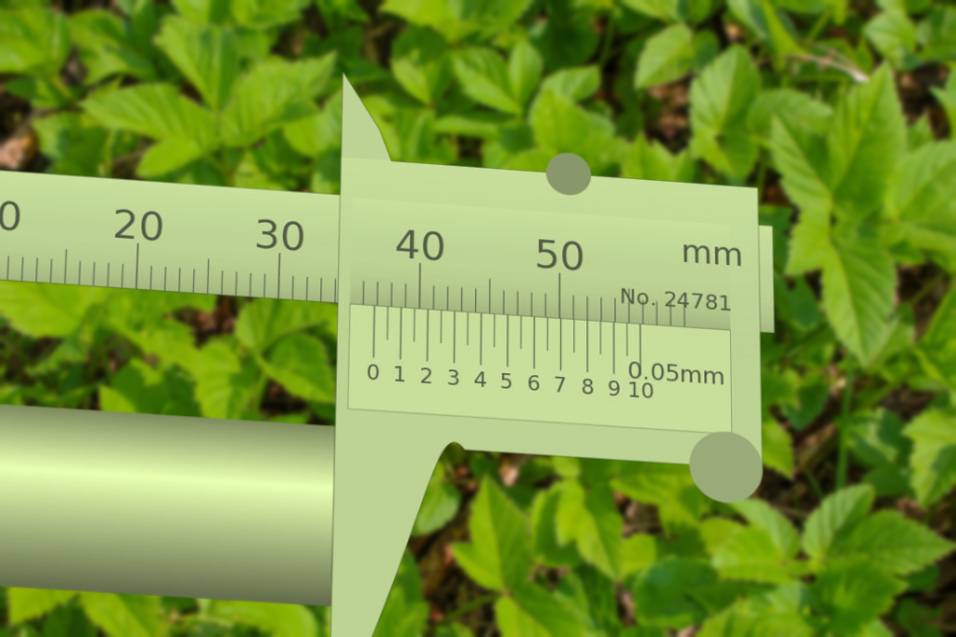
36.8mm
